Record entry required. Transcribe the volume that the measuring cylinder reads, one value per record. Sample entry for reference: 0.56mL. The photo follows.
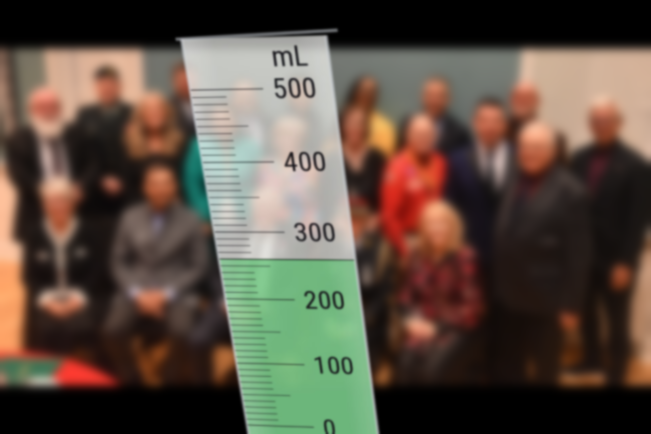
260mL
